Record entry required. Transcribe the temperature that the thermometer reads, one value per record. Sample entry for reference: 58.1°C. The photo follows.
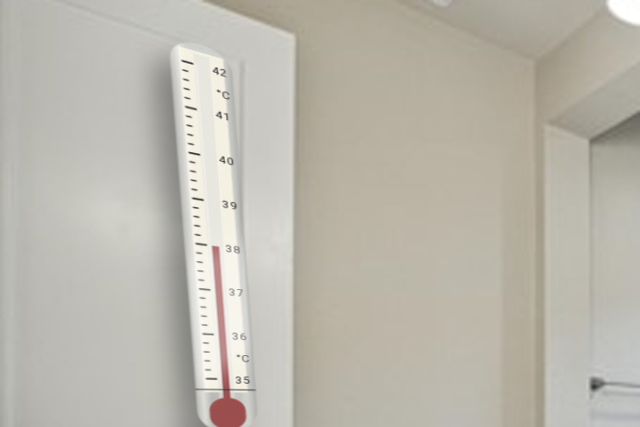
38°C
